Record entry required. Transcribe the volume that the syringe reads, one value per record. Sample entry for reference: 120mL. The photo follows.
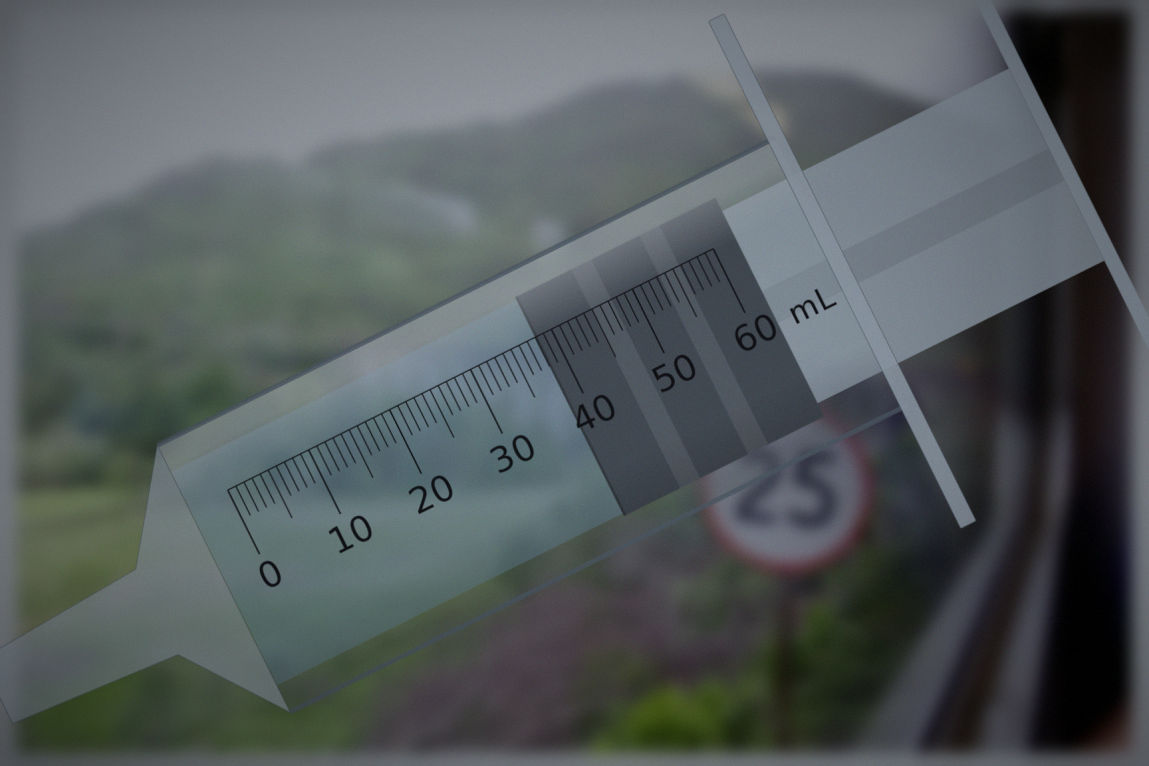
38mL
